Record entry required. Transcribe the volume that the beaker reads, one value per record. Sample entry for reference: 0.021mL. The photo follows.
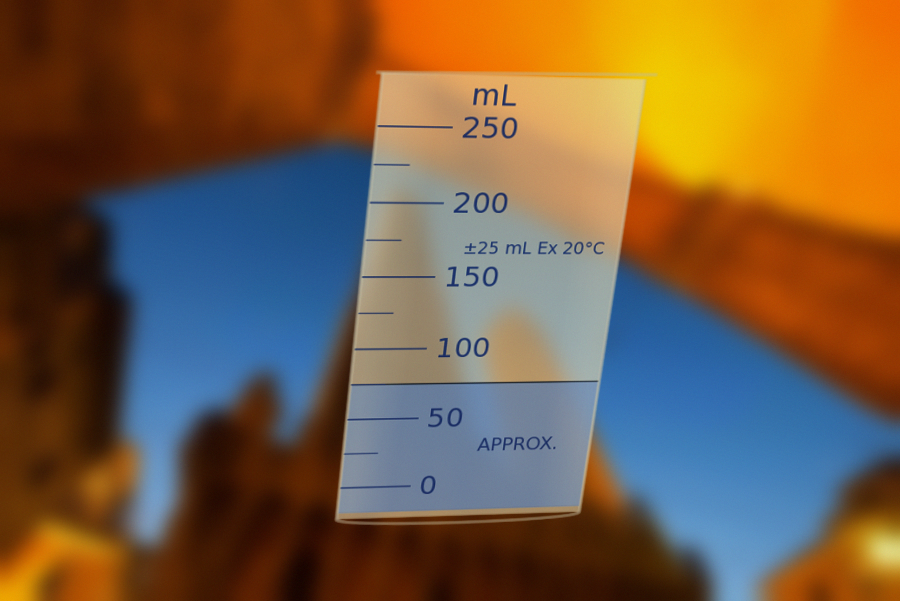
75mL
